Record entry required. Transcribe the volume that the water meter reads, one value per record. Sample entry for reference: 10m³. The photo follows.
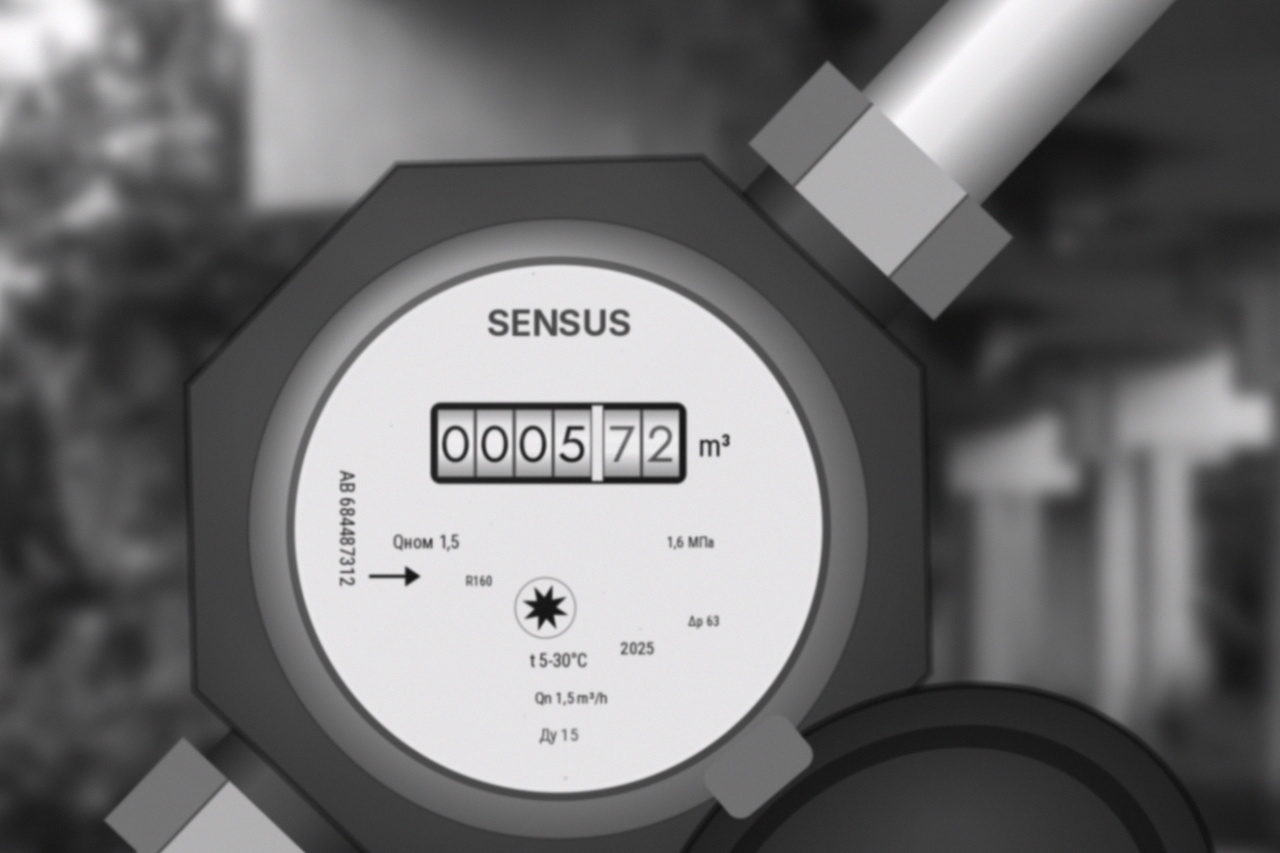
5.72m³
